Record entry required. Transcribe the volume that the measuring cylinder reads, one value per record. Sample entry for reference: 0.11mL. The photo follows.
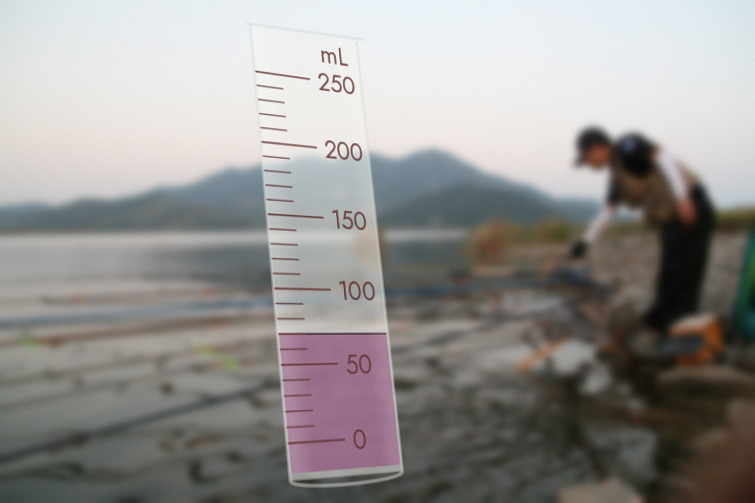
70mL
